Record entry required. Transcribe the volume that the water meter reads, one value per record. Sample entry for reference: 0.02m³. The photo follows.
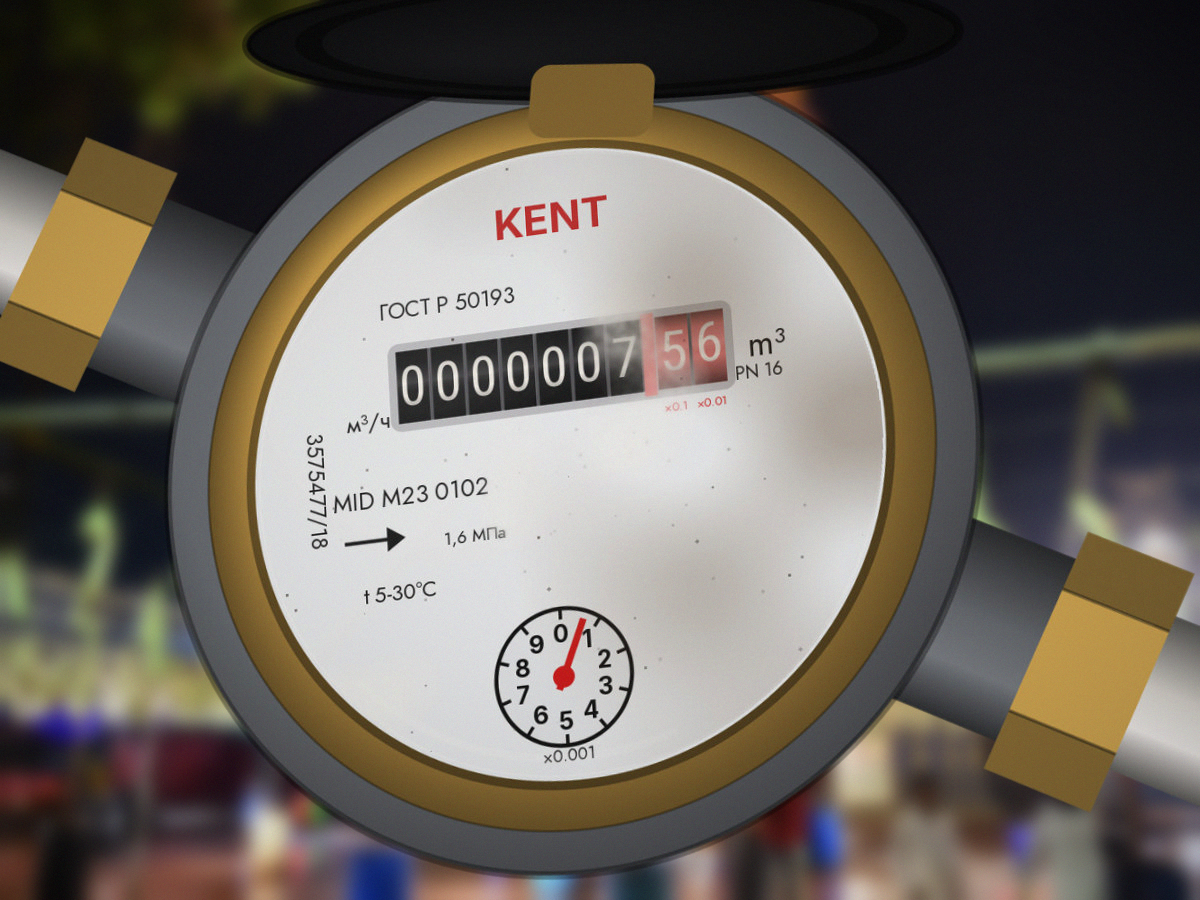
7.560m³
